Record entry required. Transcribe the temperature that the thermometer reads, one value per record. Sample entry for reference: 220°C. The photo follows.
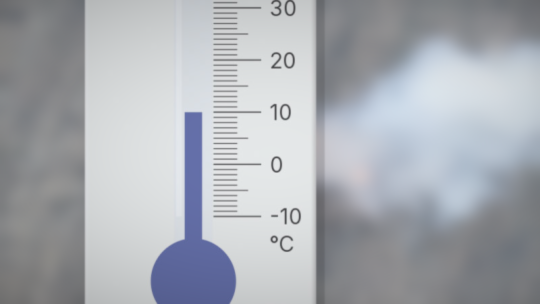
10°C
